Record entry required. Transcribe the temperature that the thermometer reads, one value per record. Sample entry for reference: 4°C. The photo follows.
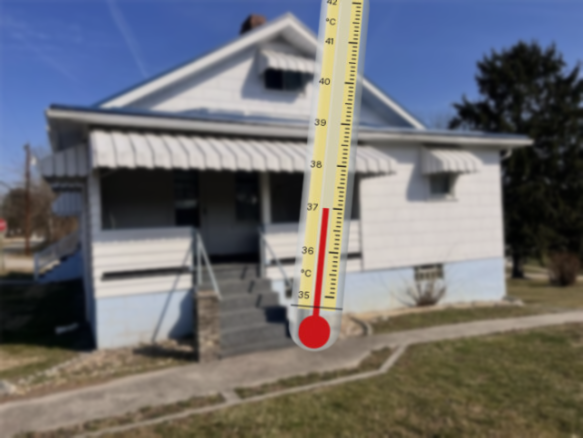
37°C
